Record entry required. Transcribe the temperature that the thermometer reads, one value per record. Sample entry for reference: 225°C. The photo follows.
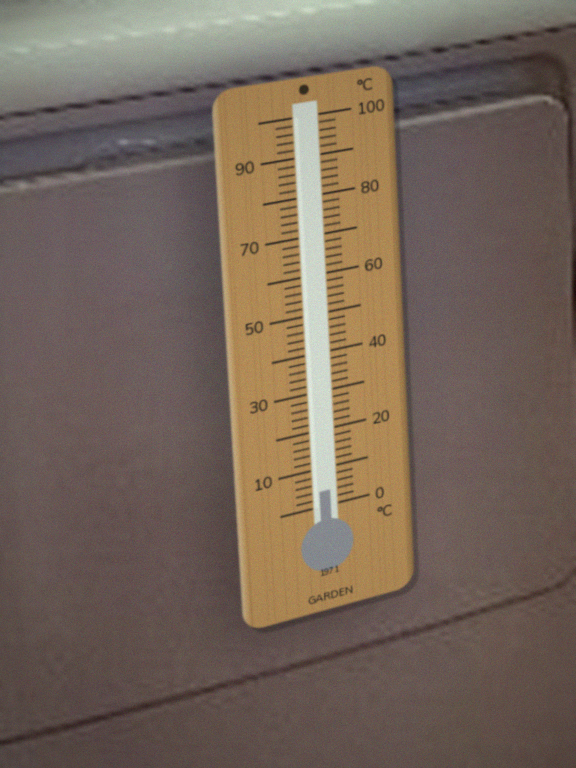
4°C
